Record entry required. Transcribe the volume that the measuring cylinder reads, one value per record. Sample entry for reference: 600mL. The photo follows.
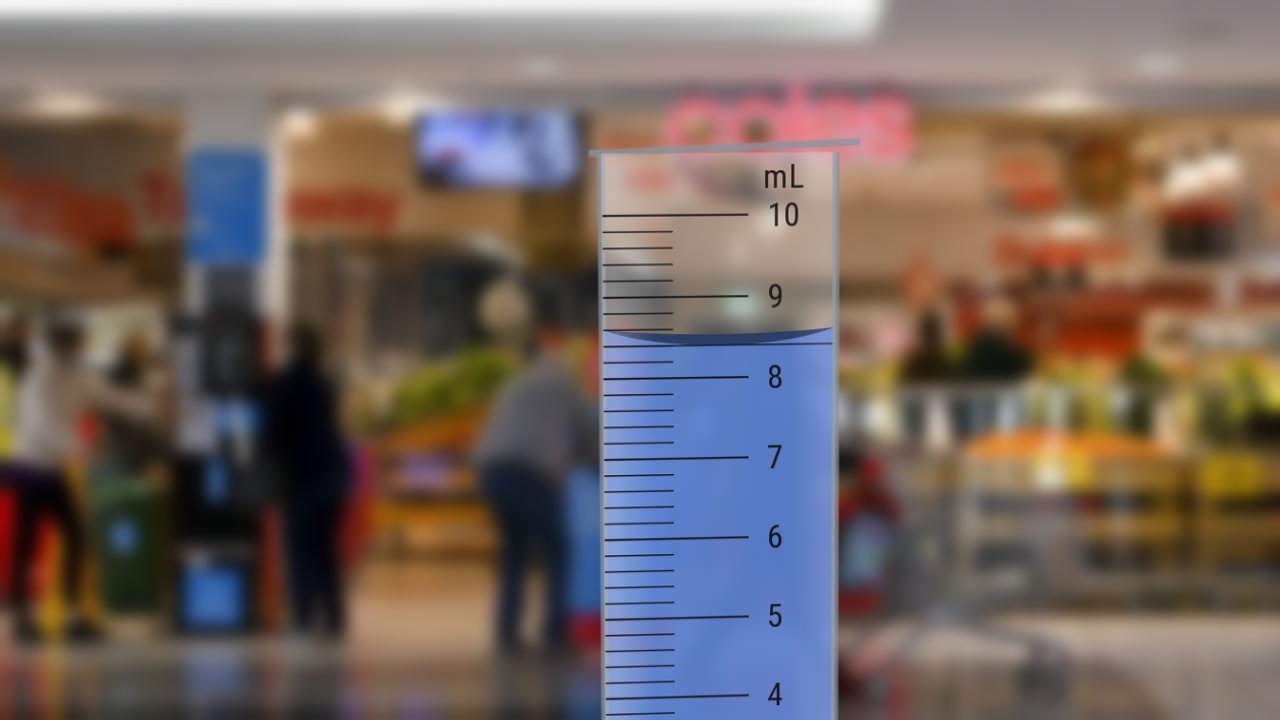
8.4mL
